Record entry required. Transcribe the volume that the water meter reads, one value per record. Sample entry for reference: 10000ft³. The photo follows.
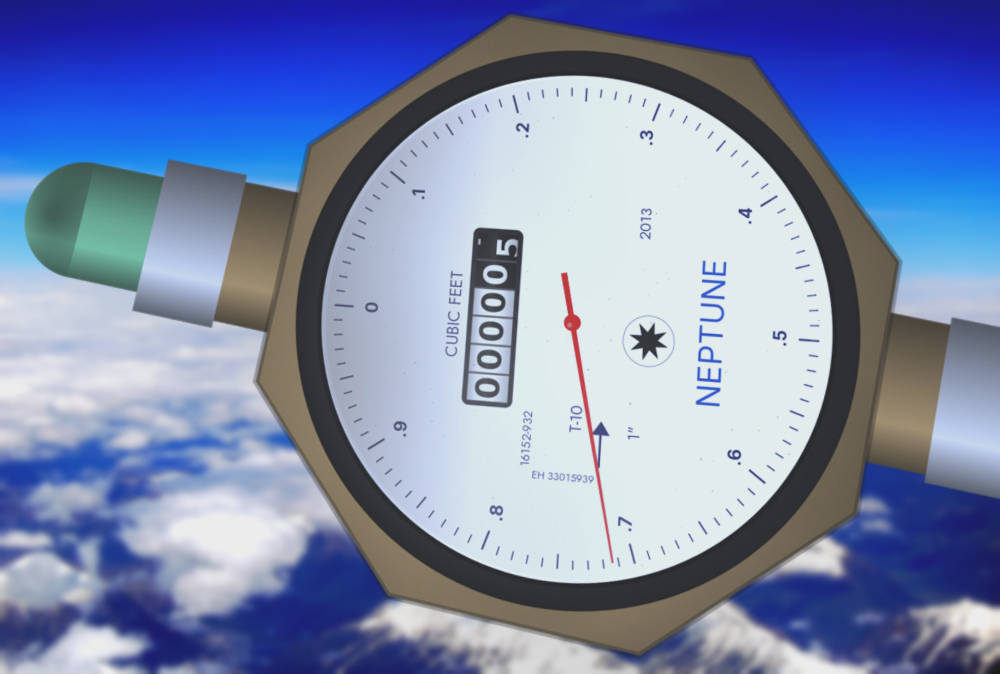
4.71ft³
